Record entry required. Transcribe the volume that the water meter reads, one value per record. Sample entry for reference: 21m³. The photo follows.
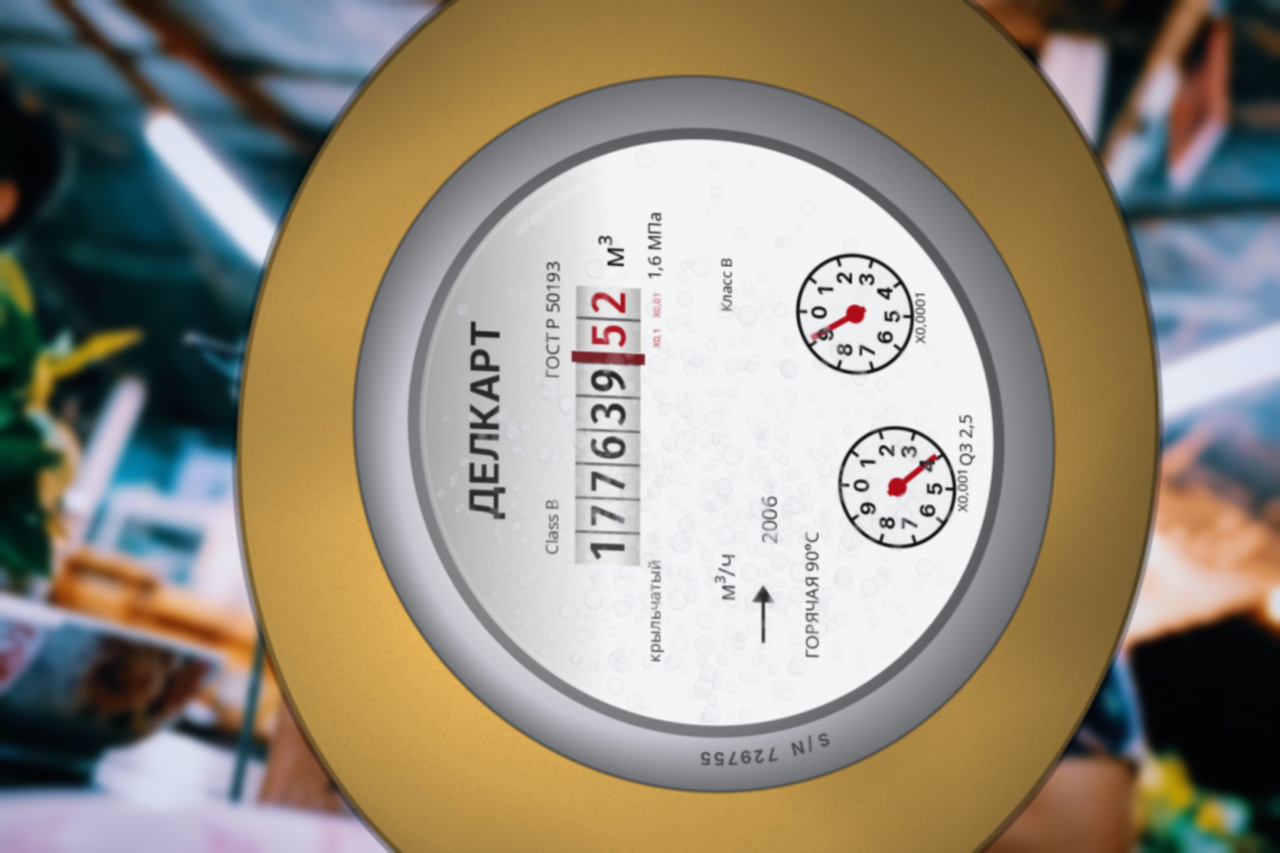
177639.5239m³
